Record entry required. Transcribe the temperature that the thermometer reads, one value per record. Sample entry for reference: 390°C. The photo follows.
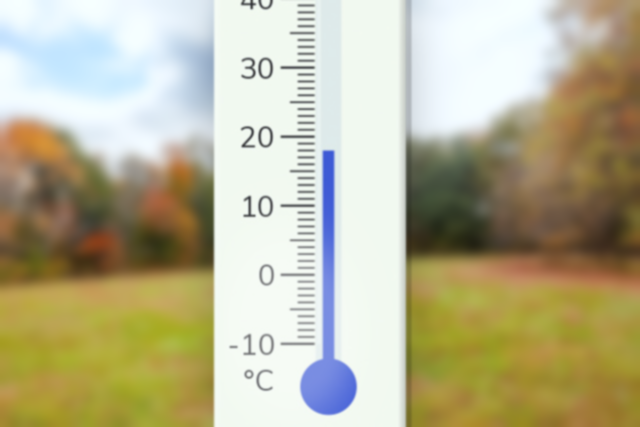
18°C
